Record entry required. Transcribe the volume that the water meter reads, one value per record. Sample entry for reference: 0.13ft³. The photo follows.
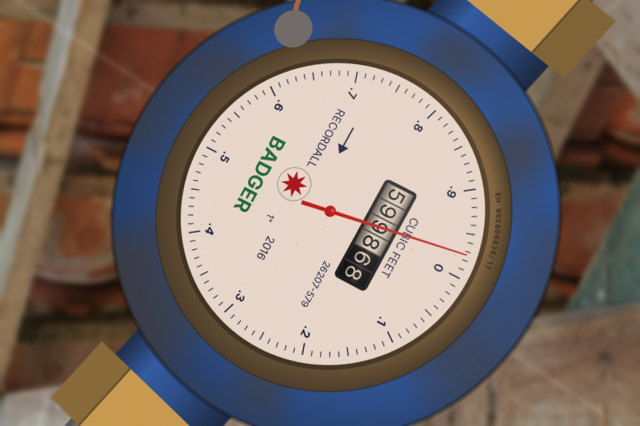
599867.97ft³
